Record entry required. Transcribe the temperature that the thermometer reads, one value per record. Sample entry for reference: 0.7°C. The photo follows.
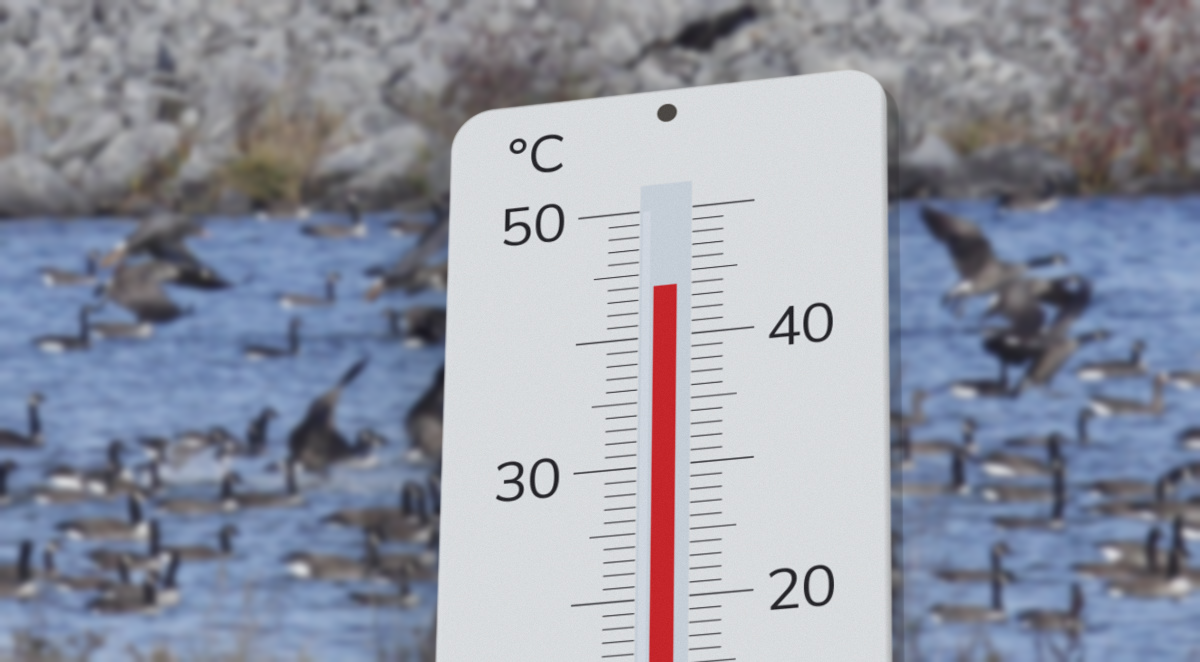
44°C
